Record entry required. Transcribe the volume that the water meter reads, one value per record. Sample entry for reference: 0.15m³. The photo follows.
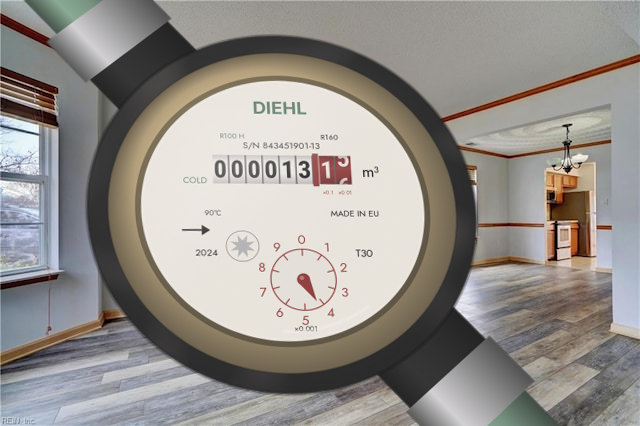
13.154m³
